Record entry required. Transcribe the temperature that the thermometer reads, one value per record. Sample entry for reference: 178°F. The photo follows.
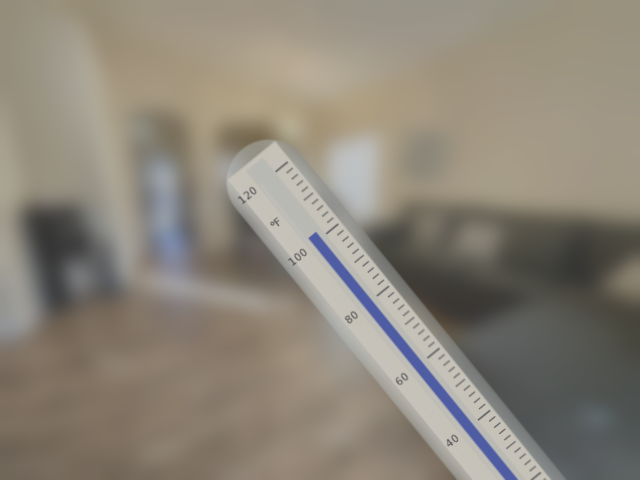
102°F
